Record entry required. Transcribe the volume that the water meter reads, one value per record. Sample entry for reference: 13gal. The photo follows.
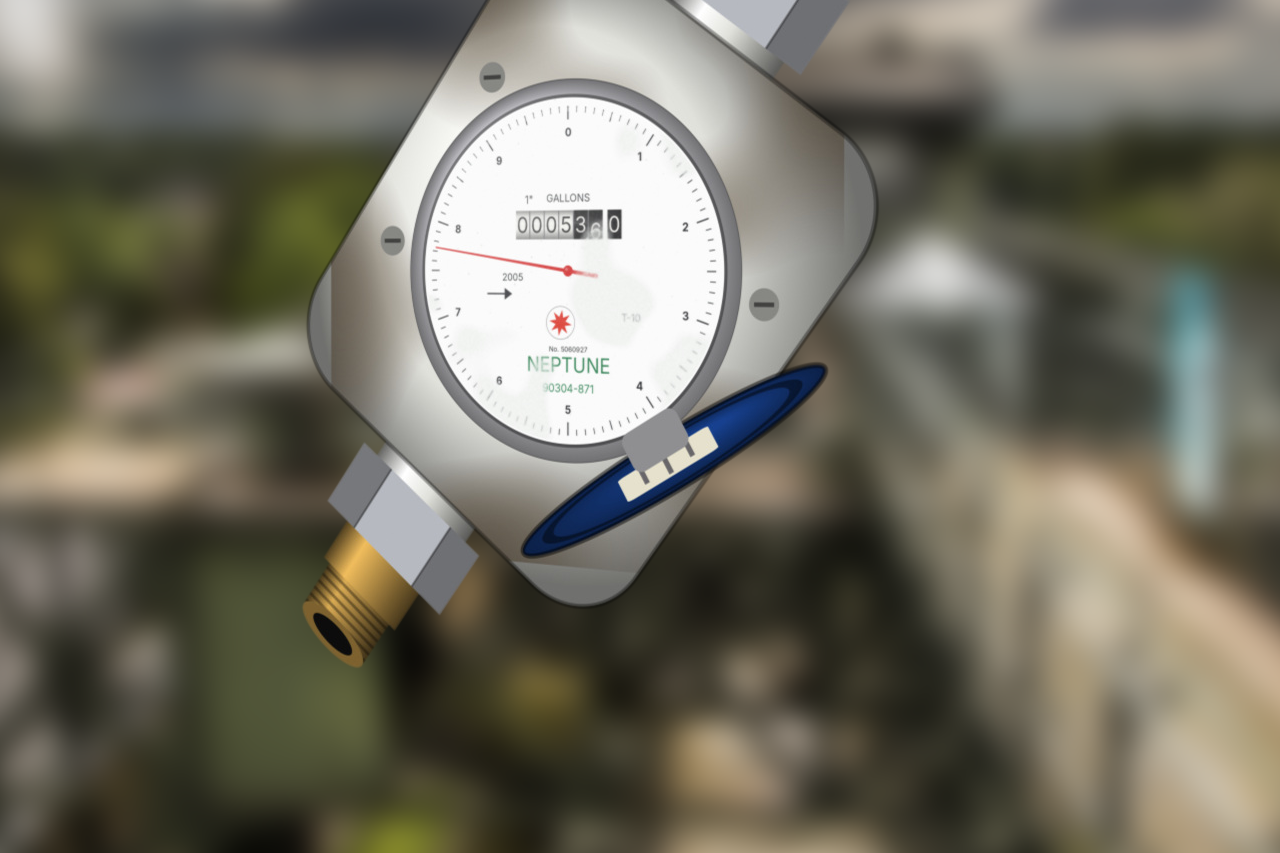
5357.7gal
